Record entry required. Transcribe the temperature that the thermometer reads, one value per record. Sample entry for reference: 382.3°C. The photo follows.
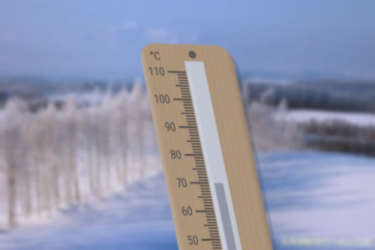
70°C
